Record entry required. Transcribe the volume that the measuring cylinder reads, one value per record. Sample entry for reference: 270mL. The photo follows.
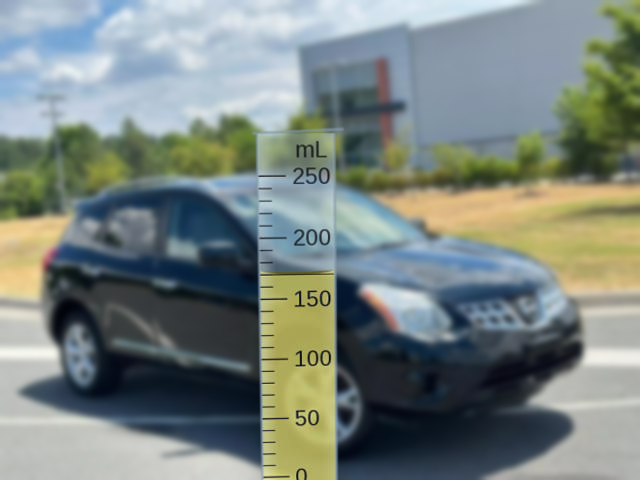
170mL
